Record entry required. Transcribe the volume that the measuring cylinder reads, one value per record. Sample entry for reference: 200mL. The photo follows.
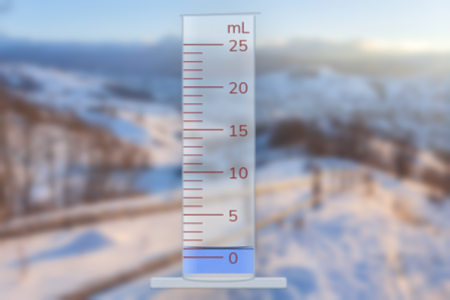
1mL
